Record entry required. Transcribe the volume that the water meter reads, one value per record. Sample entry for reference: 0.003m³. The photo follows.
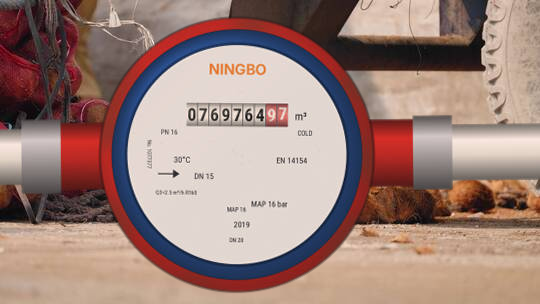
769764.97m³
